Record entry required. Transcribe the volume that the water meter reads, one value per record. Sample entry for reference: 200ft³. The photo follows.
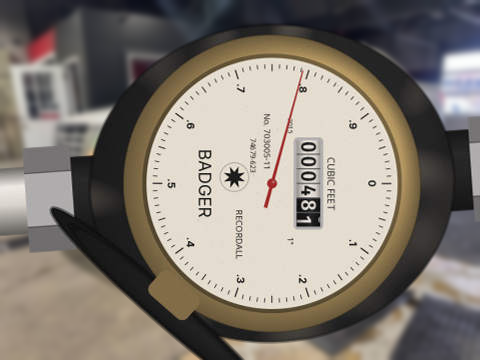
480.79ft³
